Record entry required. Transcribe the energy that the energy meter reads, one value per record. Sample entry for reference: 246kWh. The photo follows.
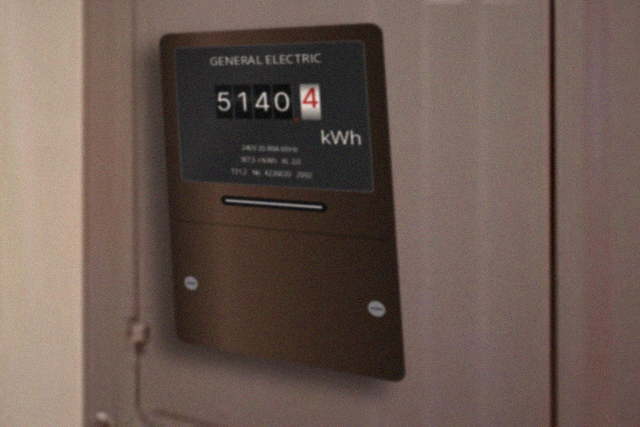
5140.4kWh
